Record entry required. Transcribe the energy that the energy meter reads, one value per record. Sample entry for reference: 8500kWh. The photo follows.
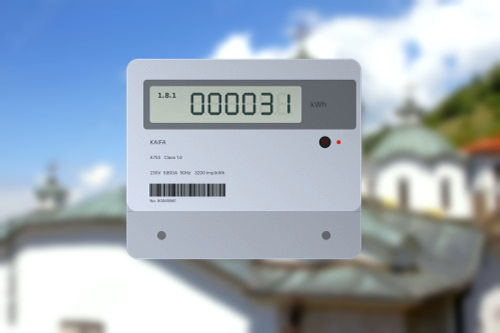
31kWh
